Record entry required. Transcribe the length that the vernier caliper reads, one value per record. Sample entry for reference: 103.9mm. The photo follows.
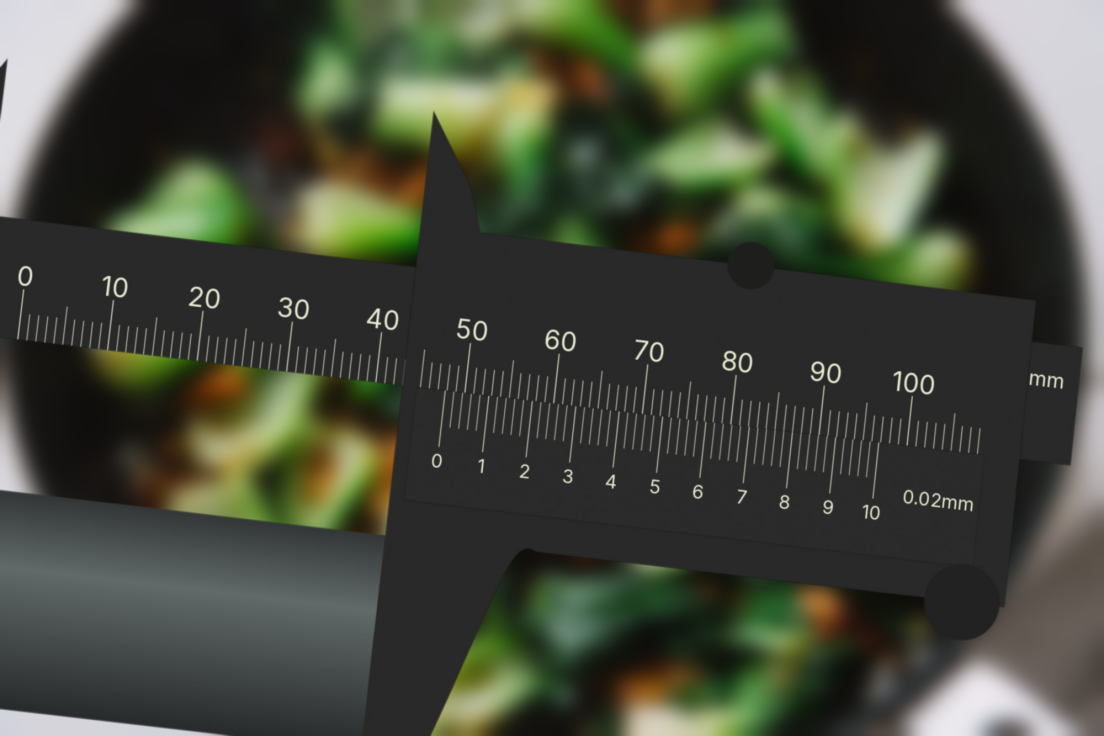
47.8mm
